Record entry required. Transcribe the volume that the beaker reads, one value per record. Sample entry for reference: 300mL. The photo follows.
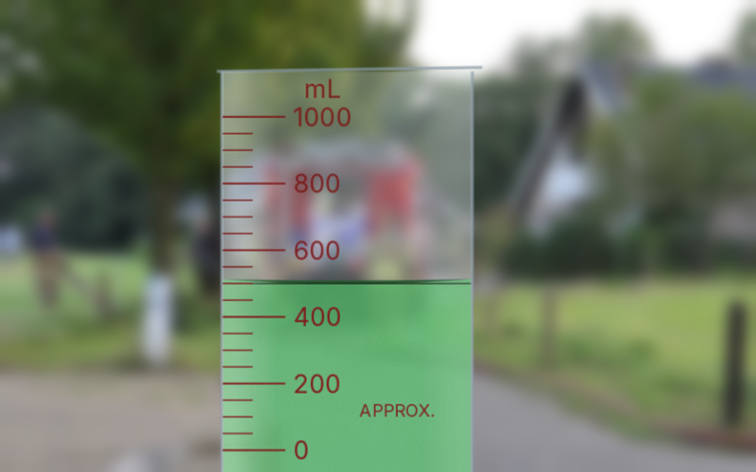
500mL
